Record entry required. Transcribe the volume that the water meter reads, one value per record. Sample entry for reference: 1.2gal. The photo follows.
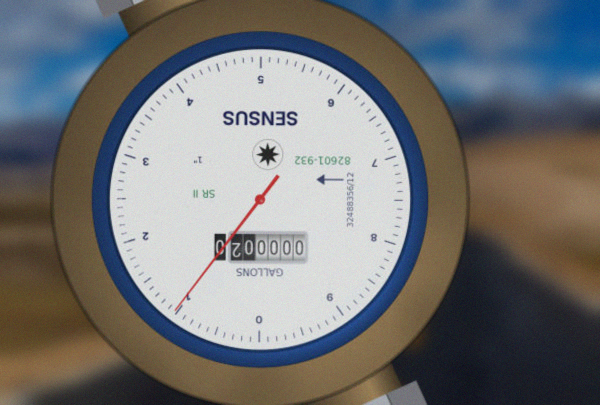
21.0gal
